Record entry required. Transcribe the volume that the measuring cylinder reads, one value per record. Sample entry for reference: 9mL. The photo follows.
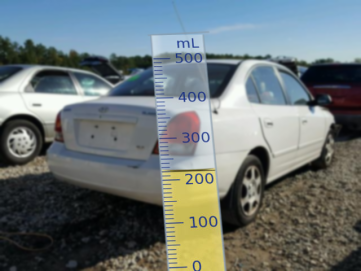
220mL
